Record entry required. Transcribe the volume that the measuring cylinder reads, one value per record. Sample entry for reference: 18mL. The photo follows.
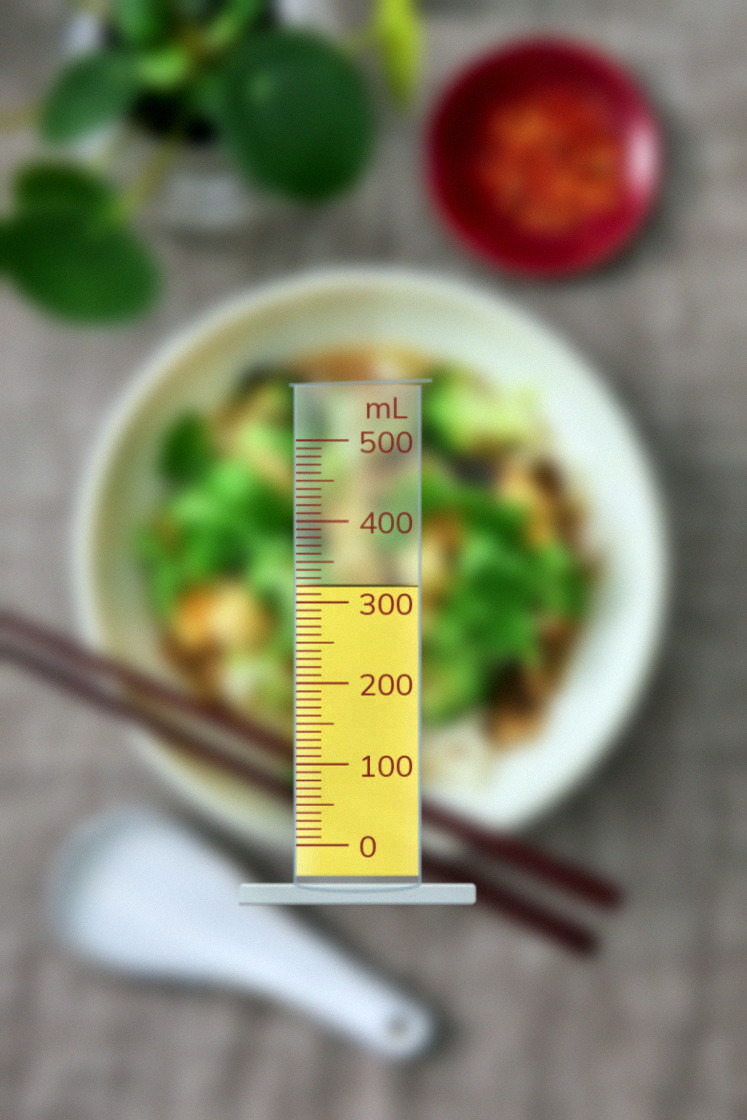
320mL
